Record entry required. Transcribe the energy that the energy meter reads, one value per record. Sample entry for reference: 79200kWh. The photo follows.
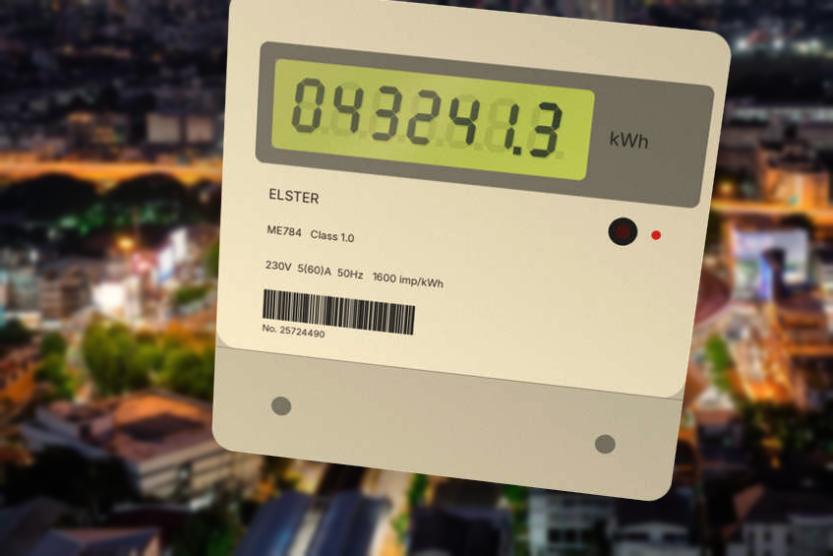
43241.3kWh
